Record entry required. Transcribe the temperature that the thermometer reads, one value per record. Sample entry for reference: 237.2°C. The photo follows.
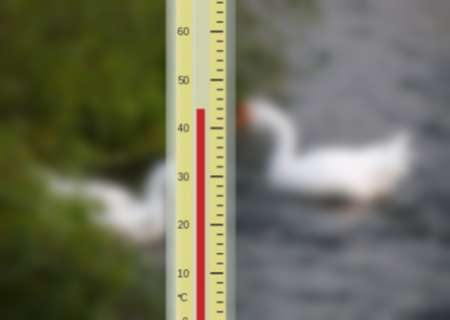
44°C
